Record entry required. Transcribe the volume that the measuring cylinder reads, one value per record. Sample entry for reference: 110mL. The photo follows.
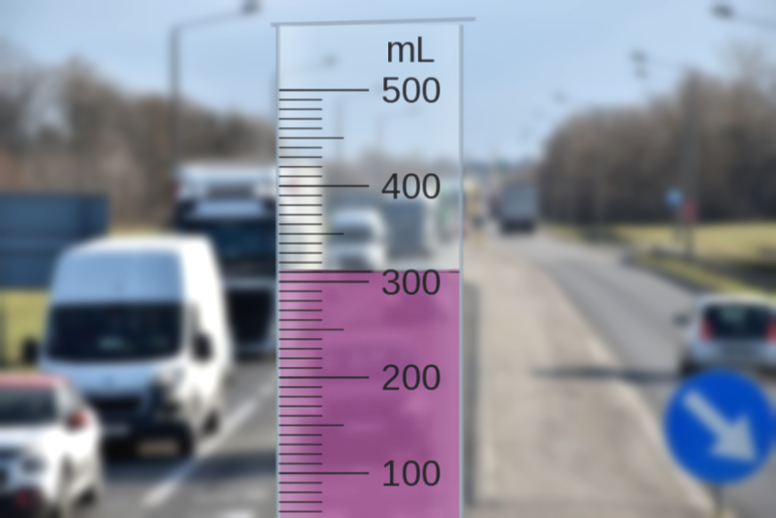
310mL
